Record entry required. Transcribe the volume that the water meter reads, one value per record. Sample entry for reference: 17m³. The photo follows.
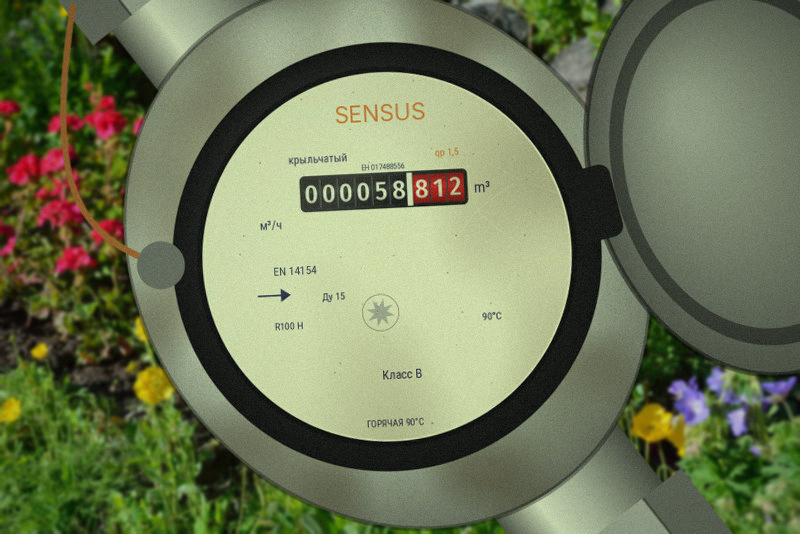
58.812m³
